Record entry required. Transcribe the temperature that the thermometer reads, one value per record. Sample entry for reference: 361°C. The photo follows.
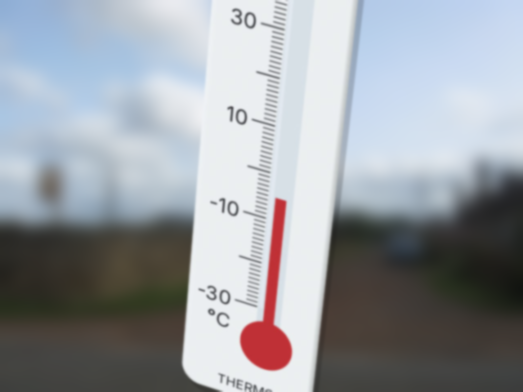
-5°C
